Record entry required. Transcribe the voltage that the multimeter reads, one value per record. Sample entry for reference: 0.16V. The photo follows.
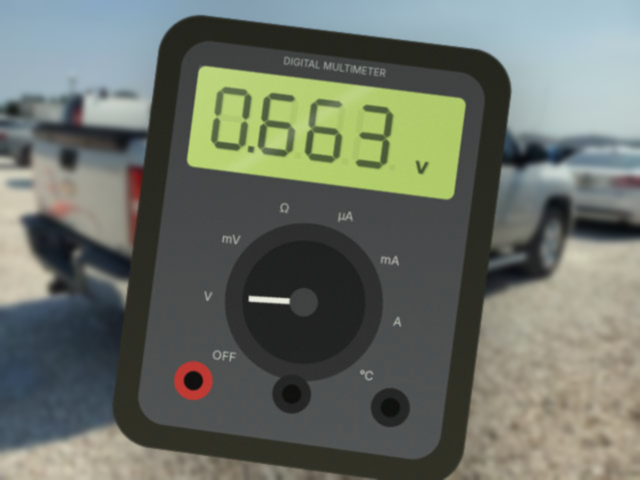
0.663V
